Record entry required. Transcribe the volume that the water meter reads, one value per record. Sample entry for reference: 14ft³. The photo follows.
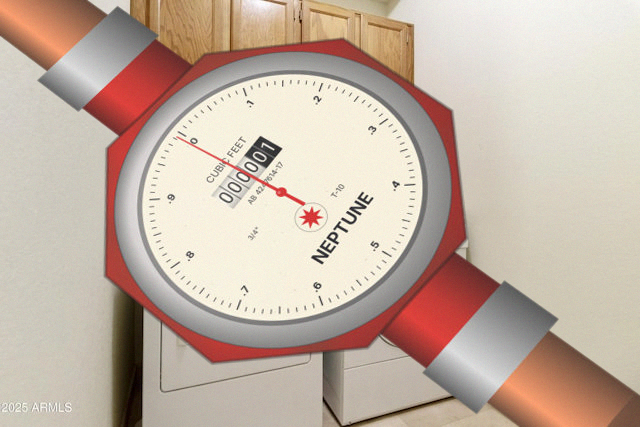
0.99ft³
